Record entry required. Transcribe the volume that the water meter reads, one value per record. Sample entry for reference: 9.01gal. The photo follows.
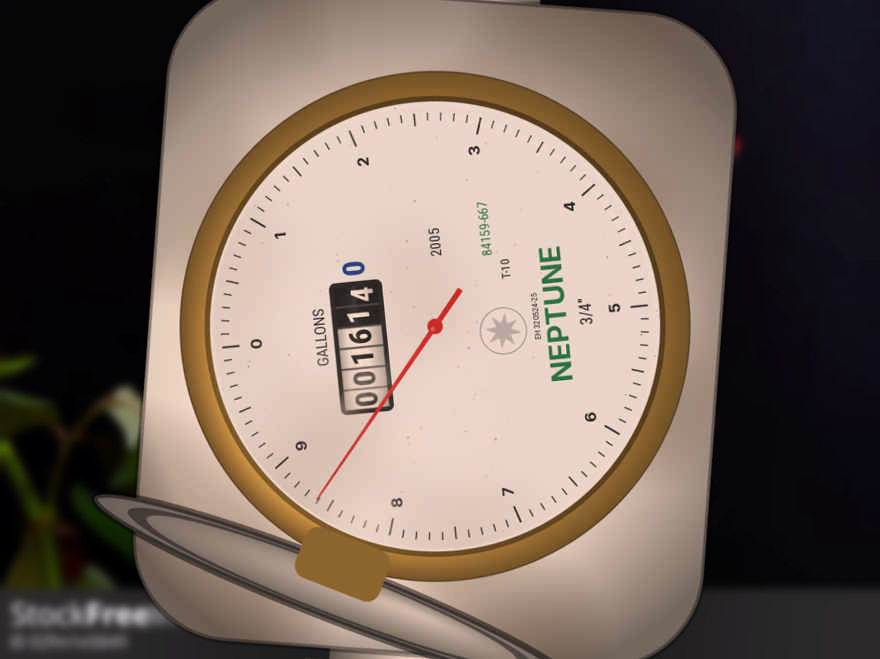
16138.6gal
